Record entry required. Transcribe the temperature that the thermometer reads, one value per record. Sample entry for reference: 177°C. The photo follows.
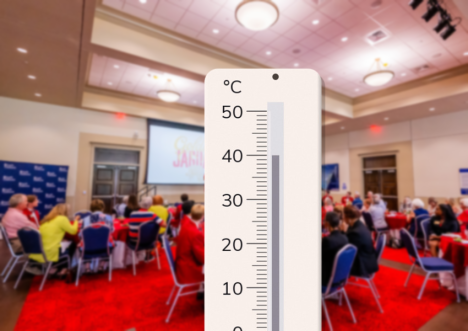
40°C
